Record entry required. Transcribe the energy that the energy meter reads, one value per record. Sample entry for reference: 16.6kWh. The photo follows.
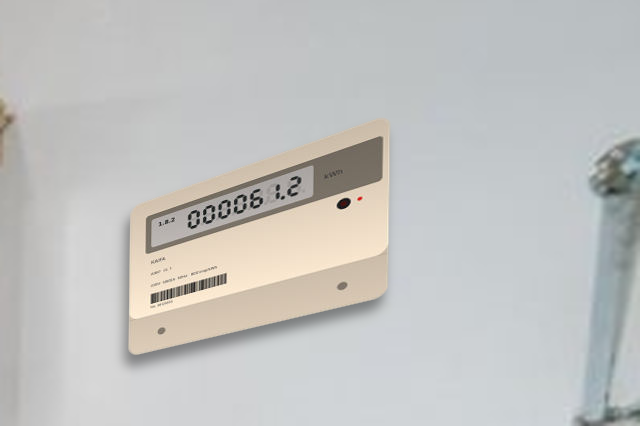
61.2kWh
